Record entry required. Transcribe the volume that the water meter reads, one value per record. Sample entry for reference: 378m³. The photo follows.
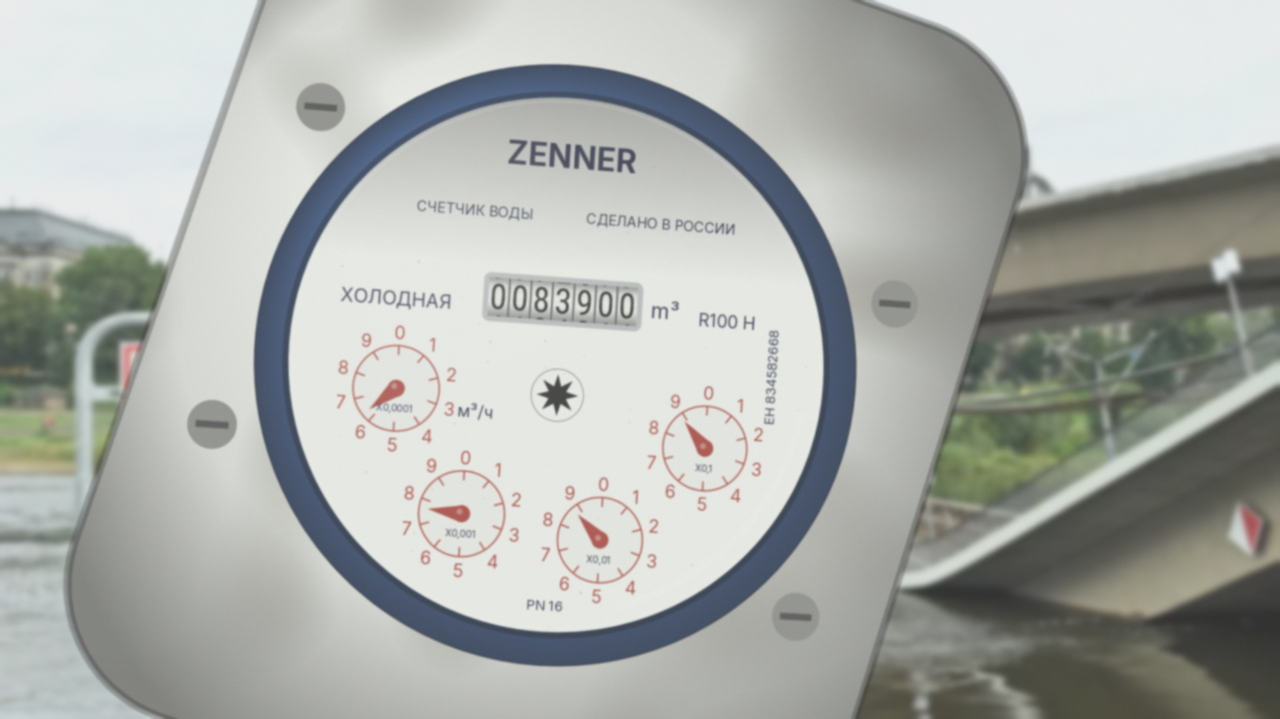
83900.8876m³
